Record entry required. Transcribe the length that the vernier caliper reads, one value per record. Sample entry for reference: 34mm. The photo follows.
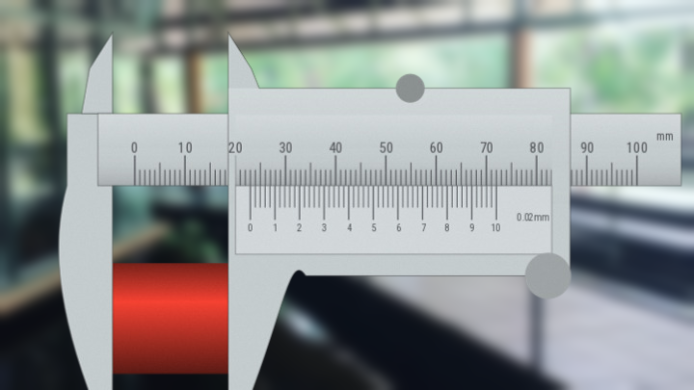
23.0mm
